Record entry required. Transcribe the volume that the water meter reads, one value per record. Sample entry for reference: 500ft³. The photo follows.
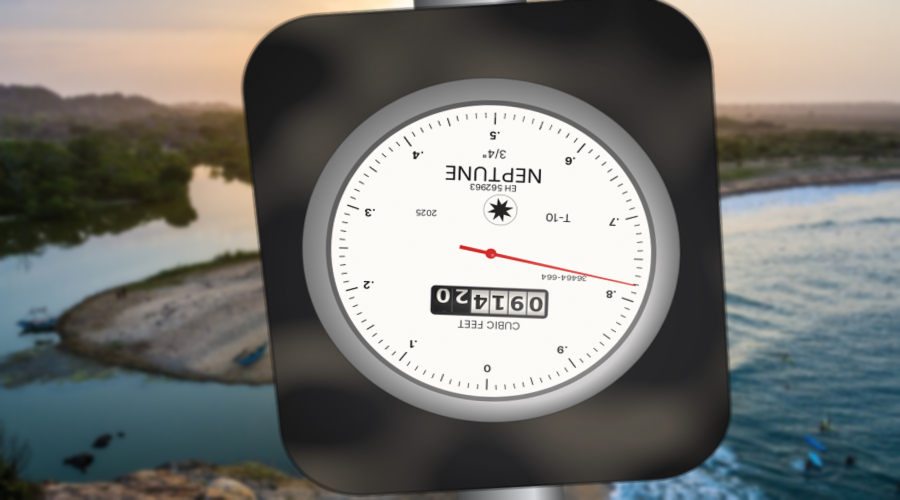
91419.78ft³
